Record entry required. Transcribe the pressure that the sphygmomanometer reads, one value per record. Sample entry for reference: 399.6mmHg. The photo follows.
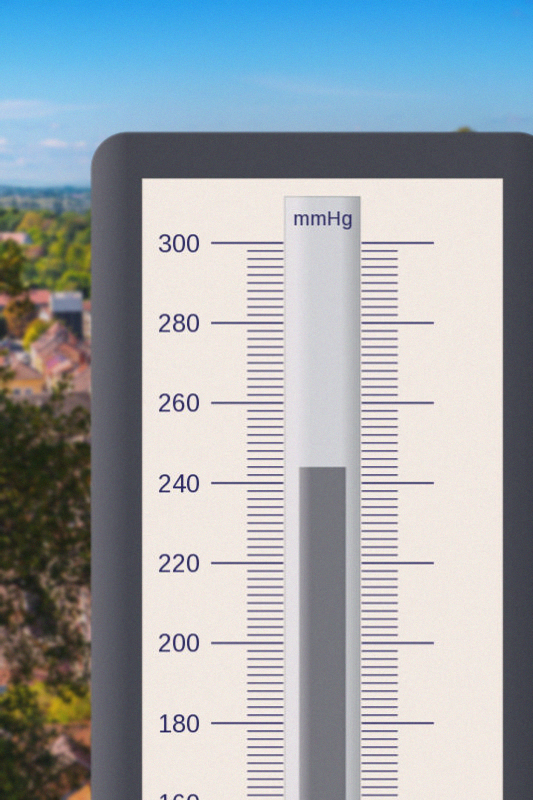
244mmHg
